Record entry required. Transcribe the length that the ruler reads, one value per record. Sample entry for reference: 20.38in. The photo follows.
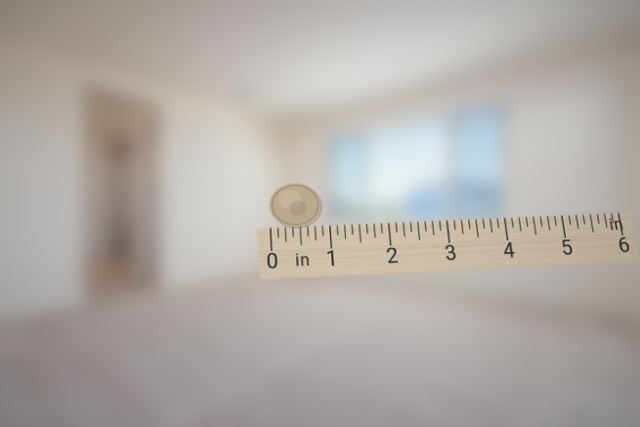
0.875in
